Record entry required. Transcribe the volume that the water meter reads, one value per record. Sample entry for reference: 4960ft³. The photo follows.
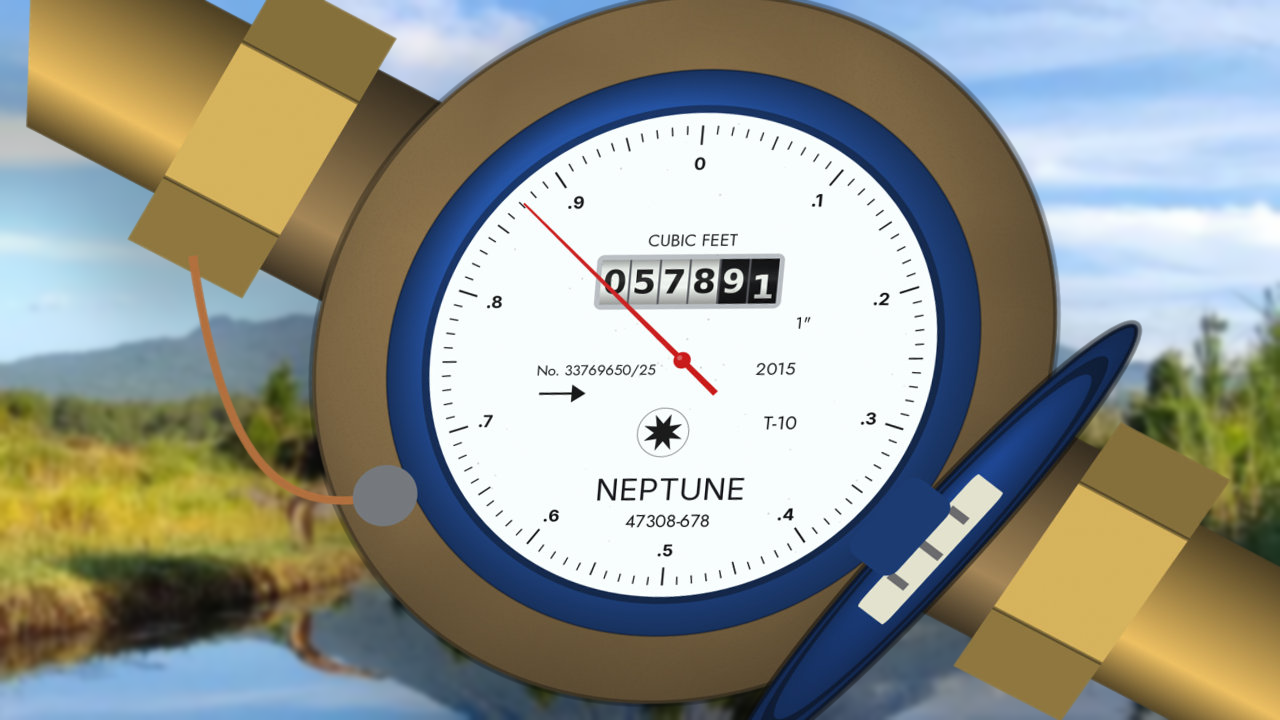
57890.87ft³
